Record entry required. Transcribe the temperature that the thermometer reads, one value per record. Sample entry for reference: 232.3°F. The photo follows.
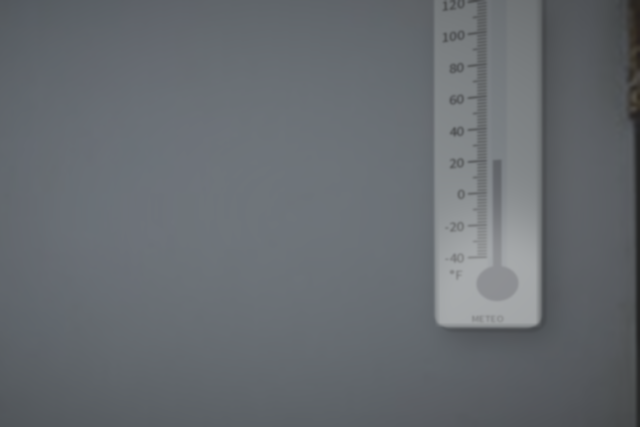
20°F
